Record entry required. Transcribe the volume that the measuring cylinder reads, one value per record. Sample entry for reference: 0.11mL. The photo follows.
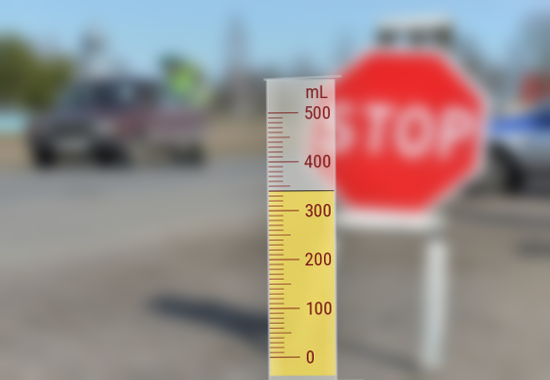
340mL
